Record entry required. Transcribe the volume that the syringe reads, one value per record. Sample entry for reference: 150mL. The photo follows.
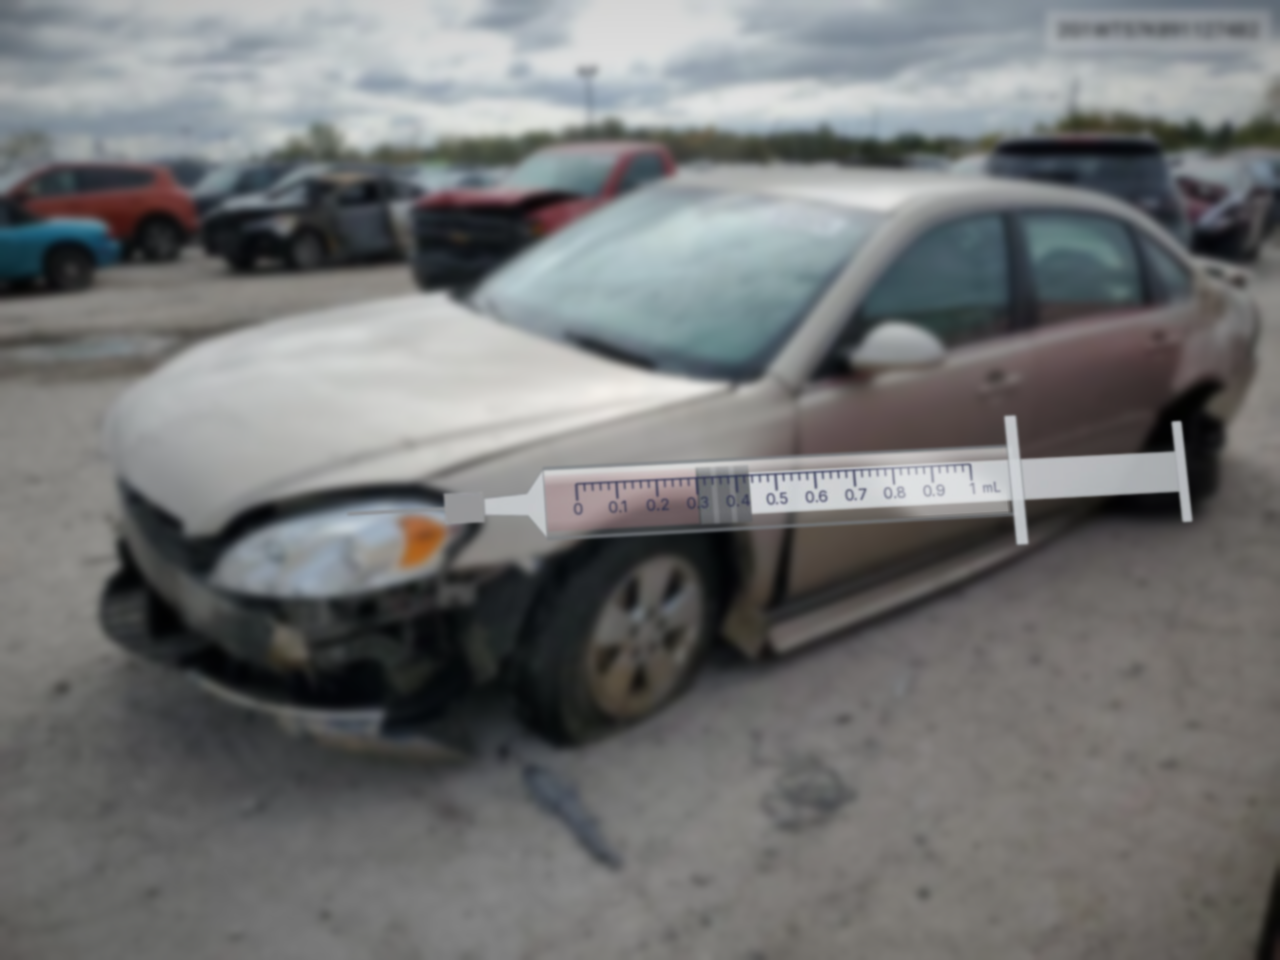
0.3mL
